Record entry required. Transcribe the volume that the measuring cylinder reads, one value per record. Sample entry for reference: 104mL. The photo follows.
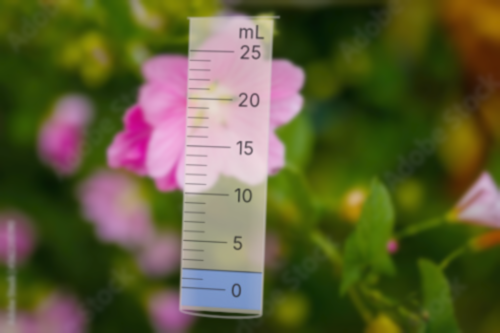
2mL
